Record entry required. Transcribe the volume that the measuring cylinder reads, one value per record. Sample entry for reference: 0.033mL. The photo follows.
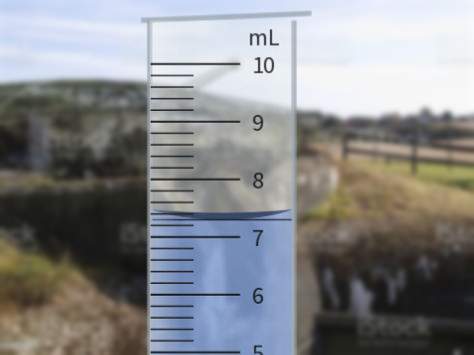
7.3mL
